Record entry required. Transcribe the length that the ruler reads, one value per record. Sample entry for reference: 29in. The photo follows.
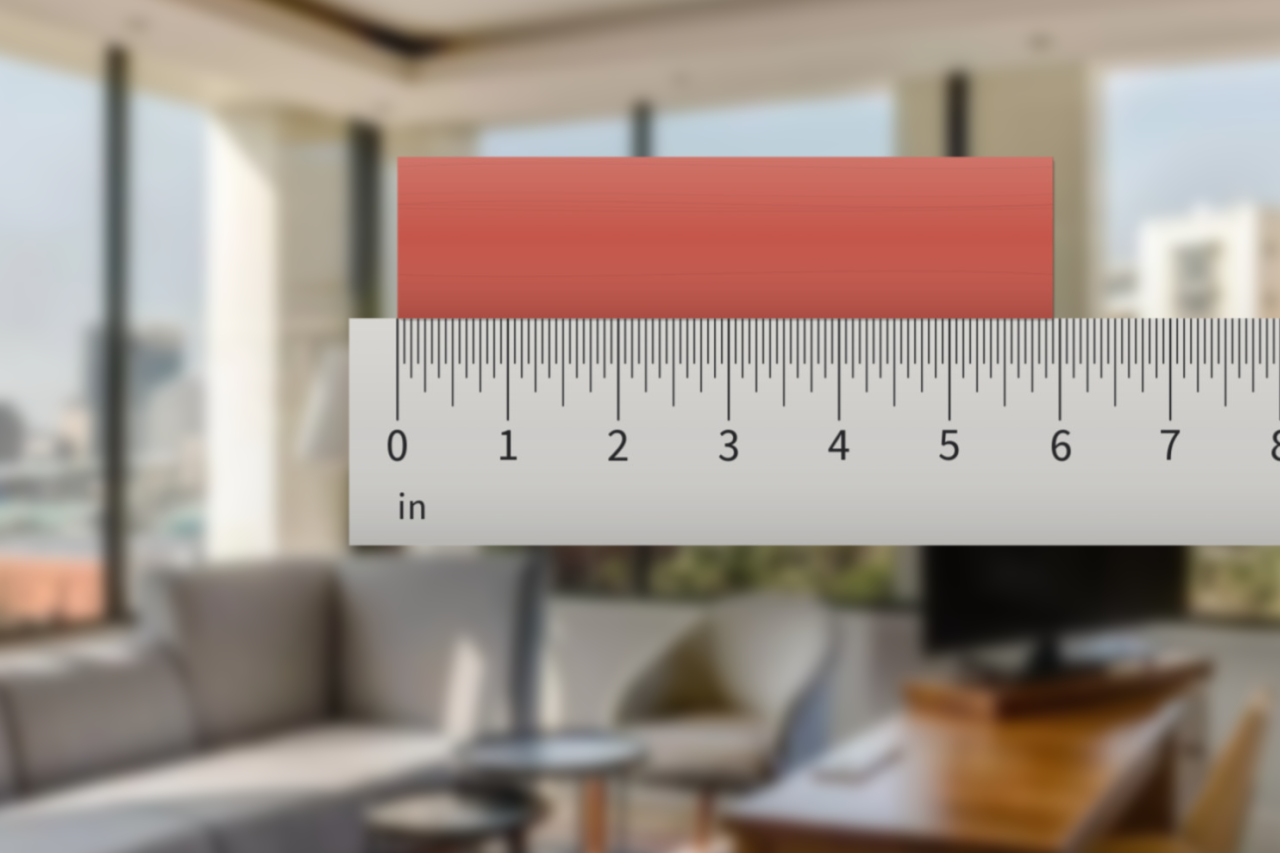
5.9375in
